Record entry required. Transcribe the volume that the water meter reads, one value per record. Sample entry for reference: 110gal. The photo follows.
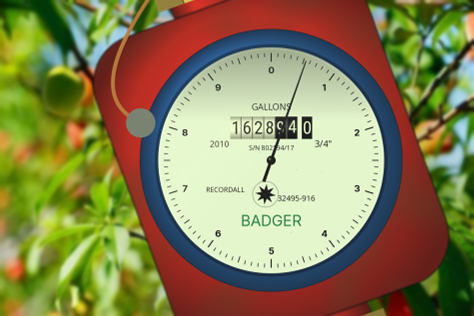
1628940.5gal
